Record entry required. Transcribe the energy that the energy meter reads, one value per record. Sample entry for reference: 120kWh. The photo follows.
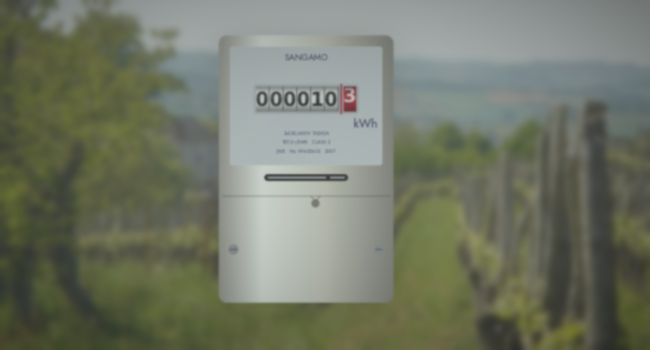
10.3kWh
